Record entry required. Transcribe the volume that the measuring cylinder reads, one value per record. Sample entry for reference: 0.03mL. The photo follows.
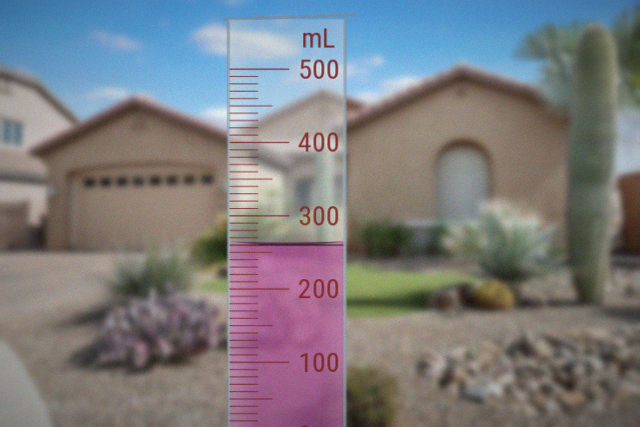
260mL
